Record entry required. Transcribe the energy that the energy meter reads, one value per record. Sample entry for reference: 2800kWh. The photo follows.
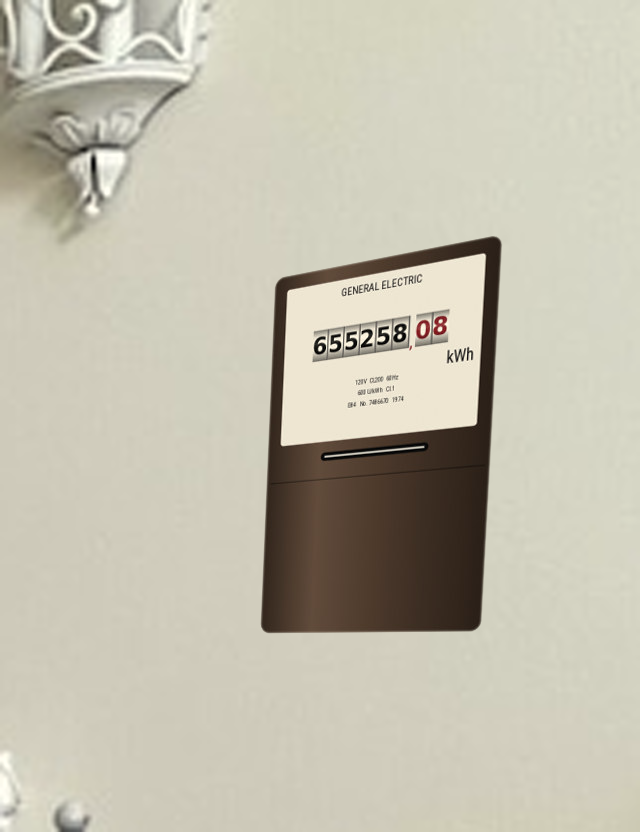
655258.08kWh
